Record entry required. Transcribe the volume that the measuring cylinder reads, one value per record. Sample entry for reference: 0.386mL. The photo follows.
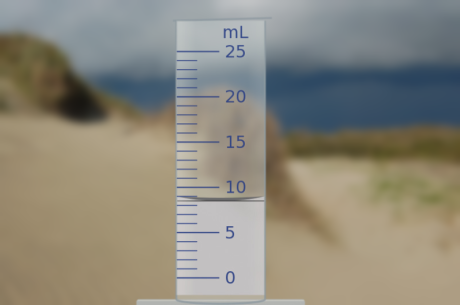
8.5mL
